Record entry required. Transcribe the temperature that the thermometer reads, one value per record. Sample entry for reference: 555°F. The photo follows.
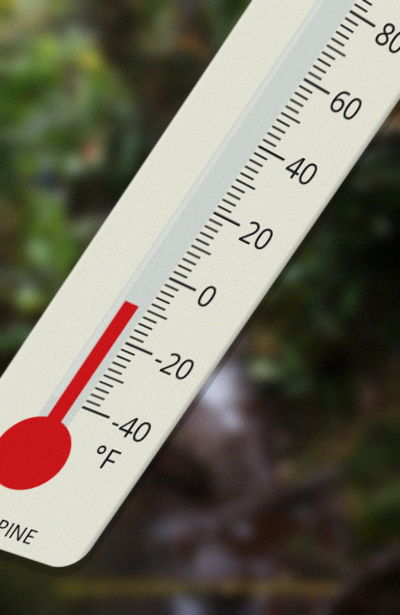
-10°F
